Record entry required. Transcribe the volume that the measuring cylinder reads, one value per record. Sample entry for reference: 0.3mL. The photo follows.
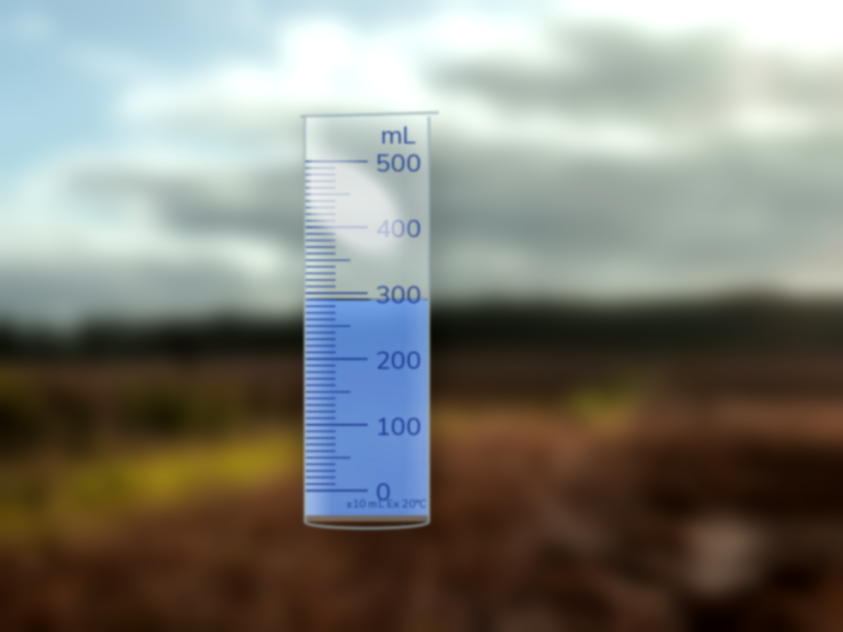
290mL
